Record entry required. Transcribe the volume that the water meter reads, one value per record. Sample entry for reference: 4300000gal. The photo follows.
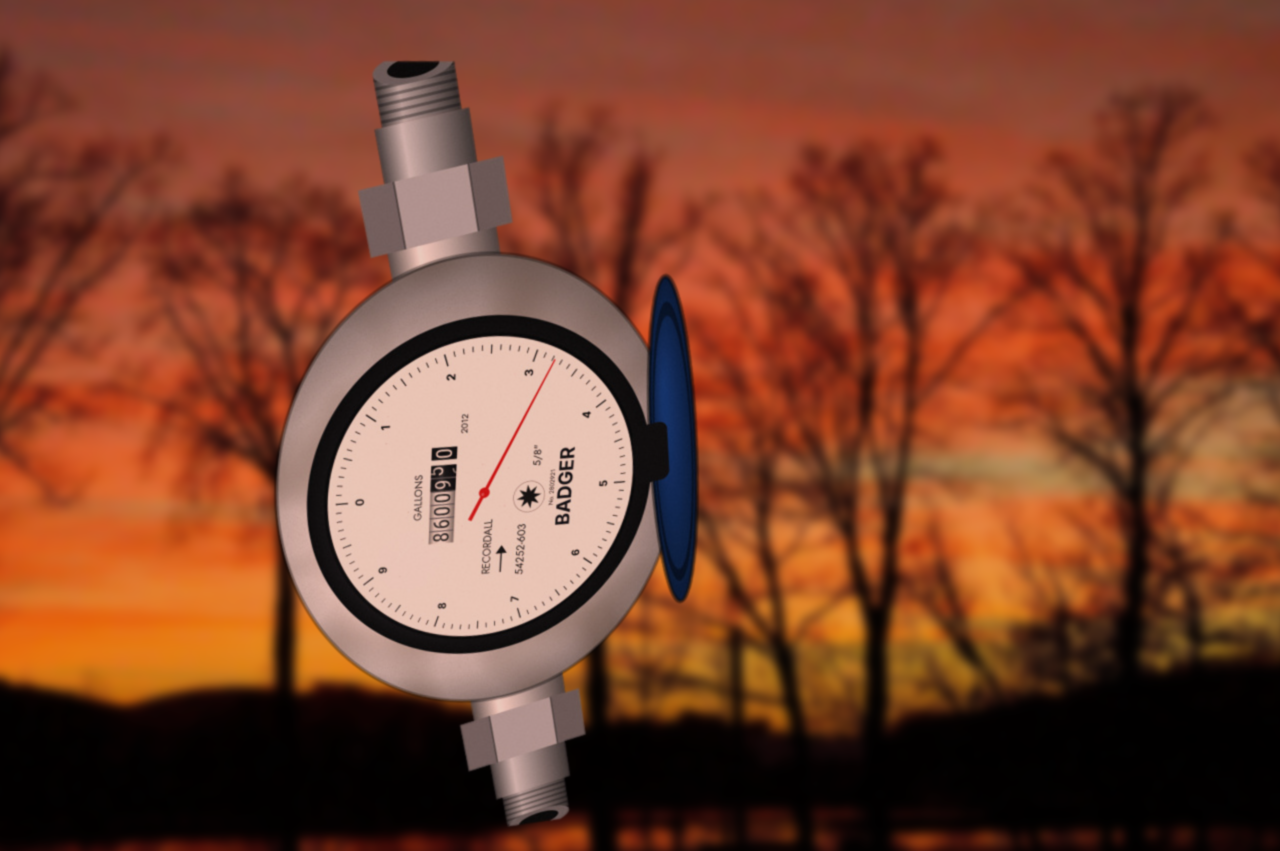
8600953.2gal
